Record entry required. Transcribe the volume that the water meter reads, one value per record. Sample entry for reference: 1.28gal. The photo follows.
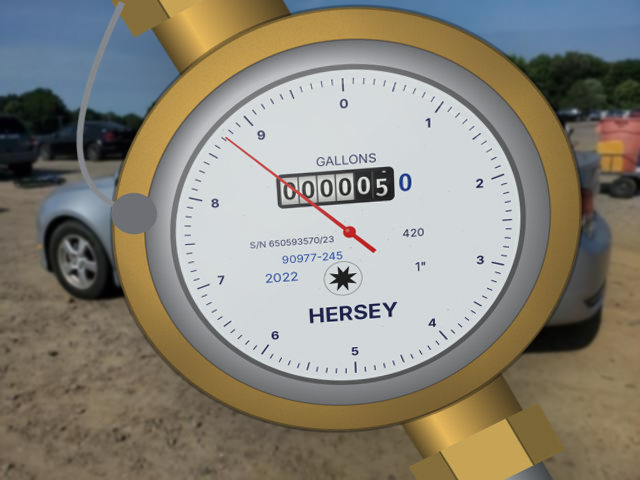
48.7gal
